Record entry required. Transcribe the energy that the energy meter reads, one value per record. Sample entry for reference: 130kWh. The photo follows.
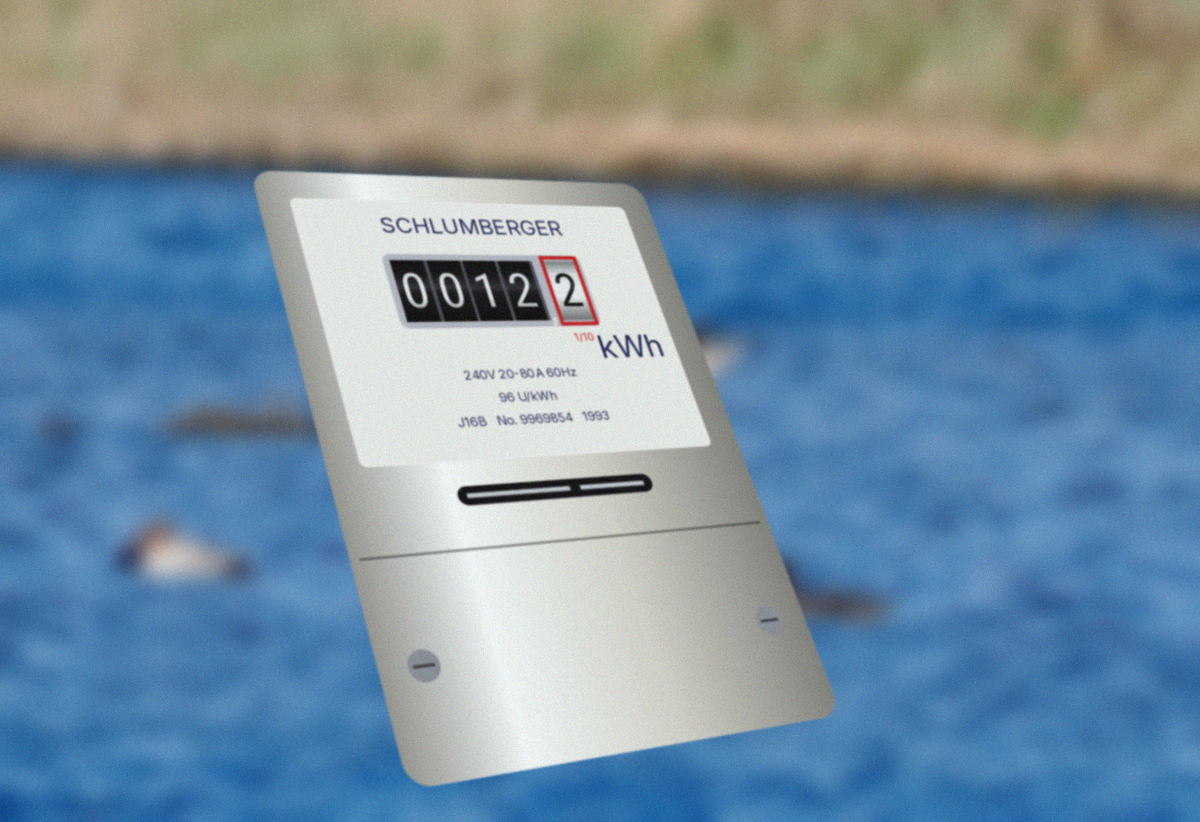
12.2kWh
